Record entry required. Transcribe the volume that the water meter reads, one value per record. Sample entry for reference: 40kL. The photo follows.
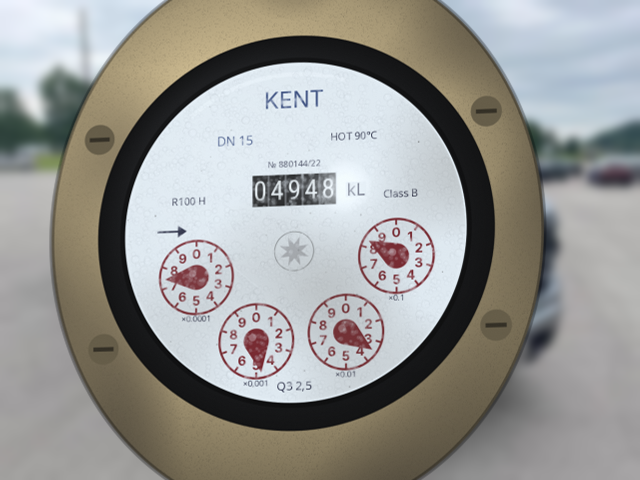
4948.8347kL
